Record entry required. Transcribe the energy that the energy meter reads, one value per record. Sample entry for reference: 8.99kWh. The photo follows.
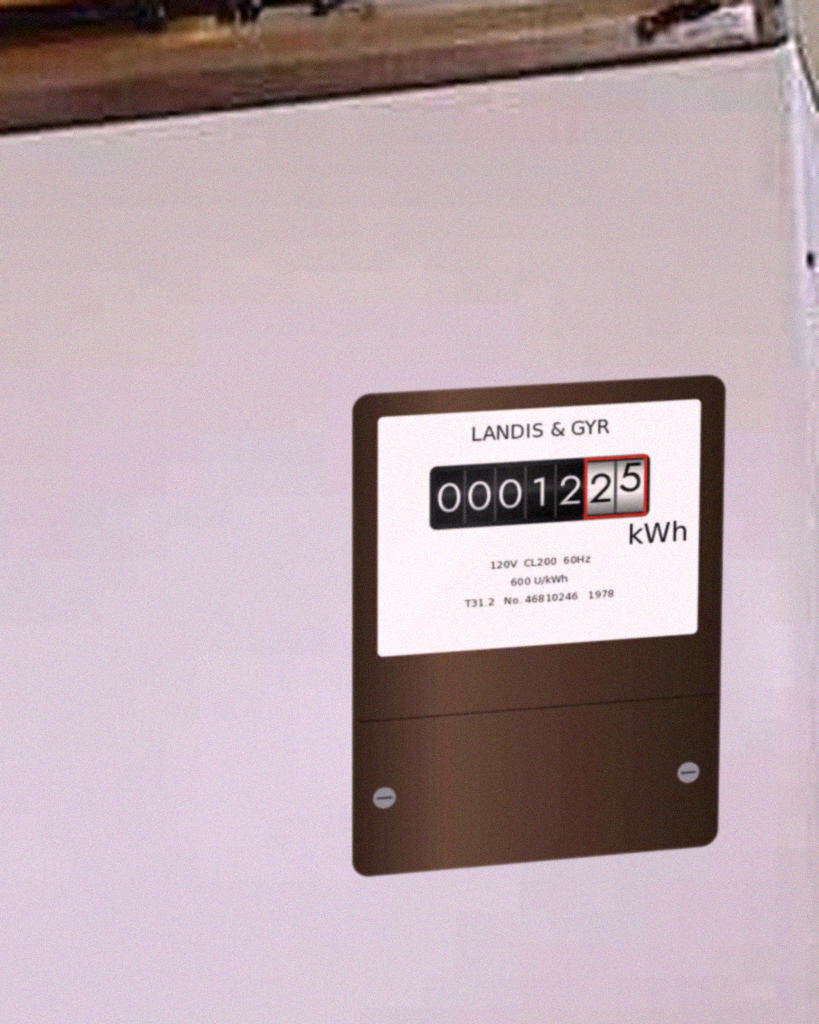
12.25kWh
